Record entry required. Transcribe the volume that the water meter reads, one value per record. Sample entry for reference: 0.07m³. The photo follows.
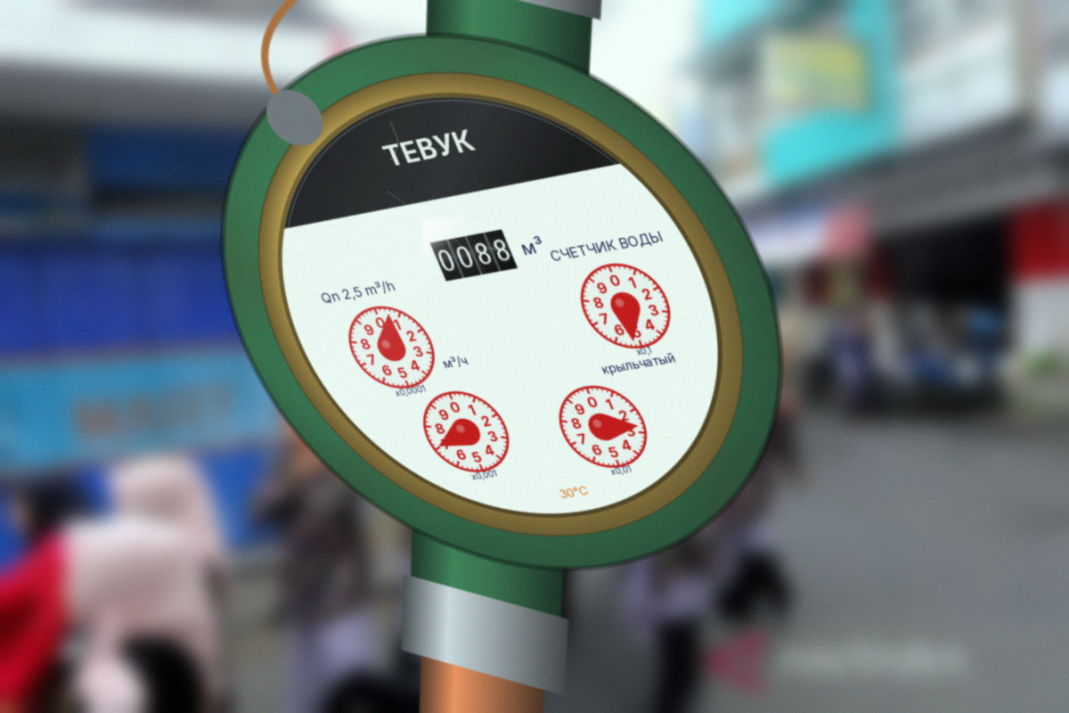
88.5270m³
